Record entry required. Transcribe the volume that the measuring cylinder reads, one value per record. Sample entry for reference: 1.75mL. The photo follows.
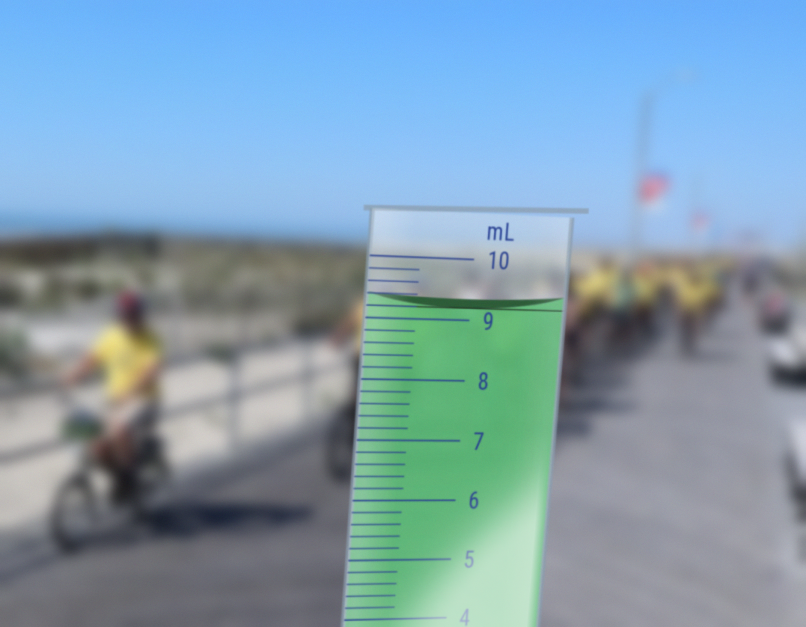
9.2mL
